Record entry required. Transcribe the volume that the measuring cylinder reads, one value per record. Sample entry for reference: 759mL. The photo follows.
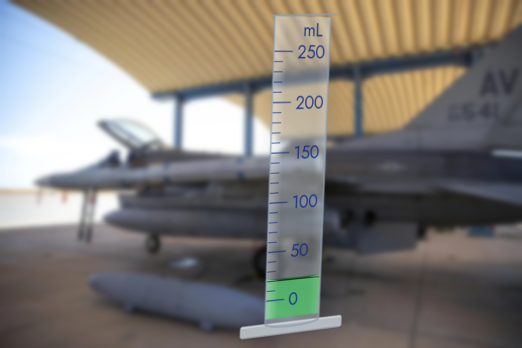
20mL
